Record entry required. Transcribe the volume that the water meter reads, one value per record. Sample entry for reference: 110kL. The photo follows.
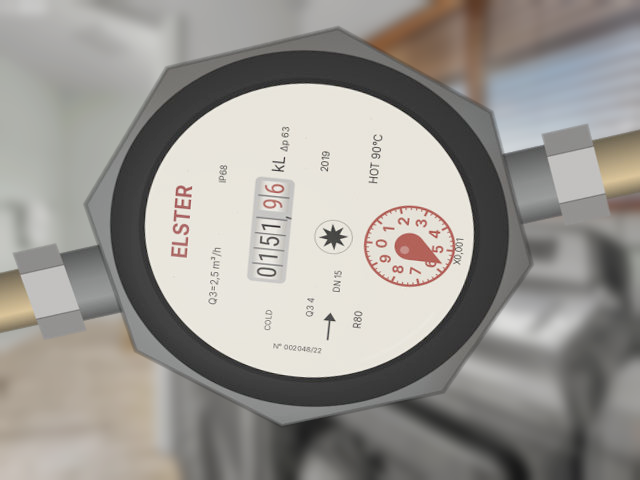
151.965kL
